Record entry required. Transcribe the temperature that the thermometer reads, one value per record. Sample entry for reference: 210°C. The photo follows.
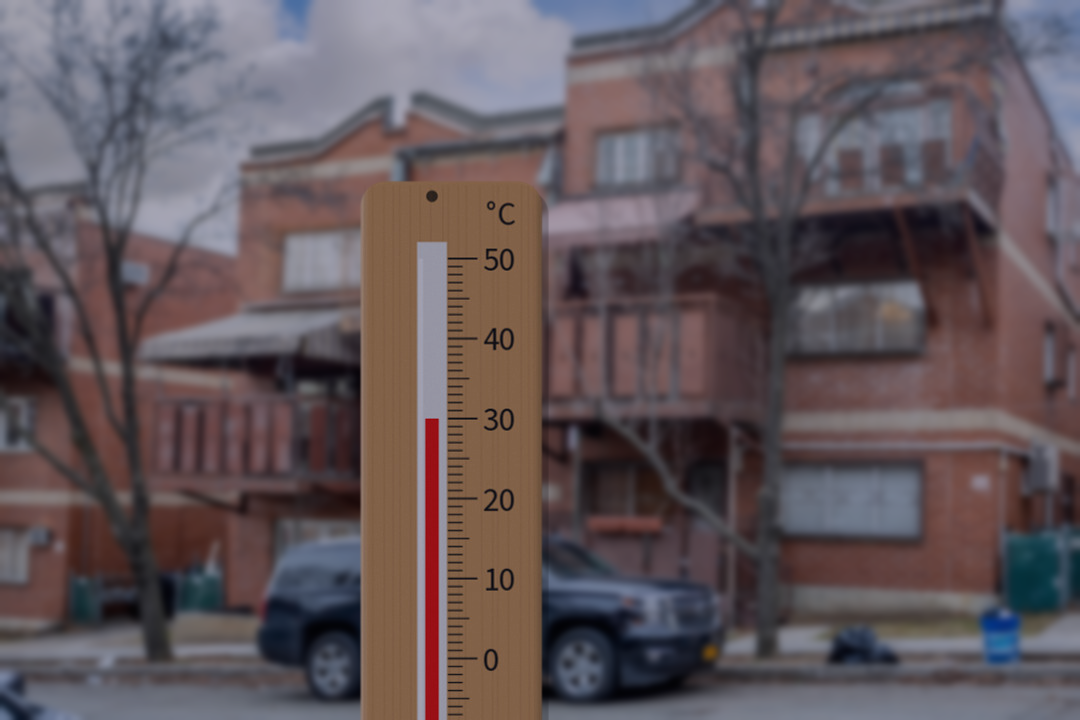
30°C
